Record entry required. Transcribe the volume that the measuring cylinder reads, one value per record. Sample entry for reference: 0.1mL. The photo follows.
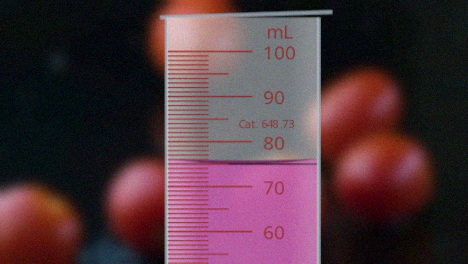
75mL
